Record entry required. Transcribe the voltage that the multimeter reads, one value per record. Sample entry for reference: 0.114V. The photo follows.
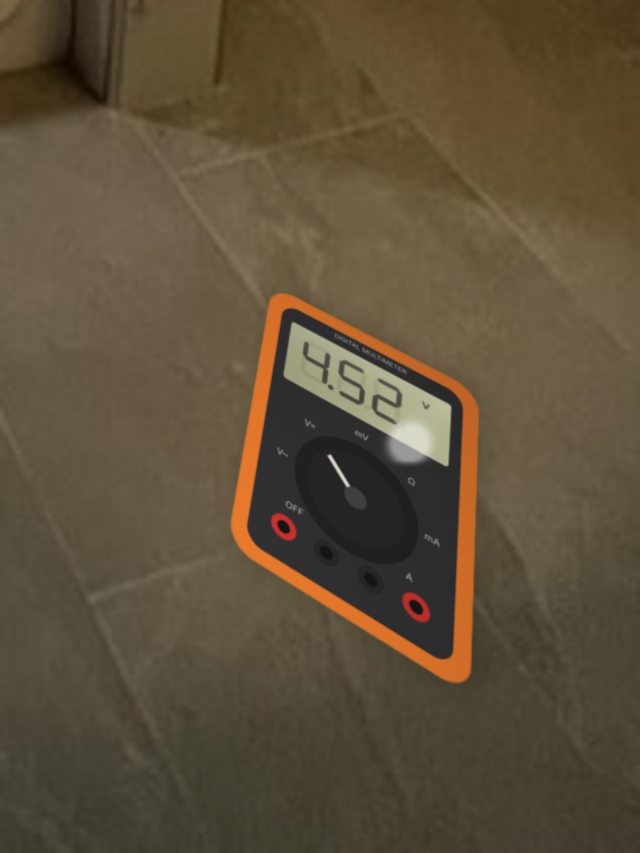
4.52V
